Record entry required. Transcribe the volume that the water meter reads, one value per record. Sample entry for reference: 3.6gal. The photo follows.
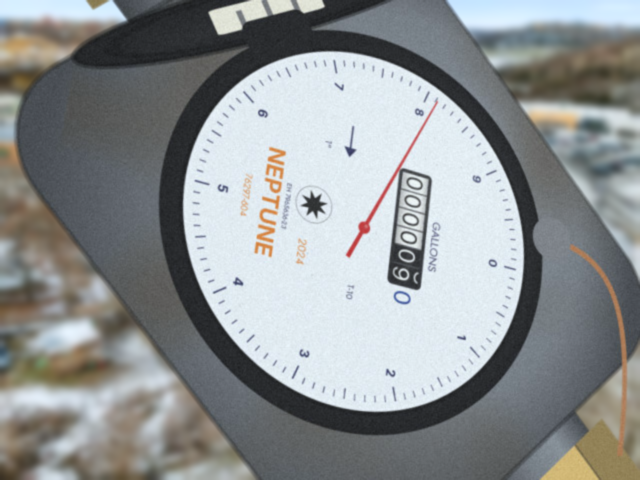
88.1gal
